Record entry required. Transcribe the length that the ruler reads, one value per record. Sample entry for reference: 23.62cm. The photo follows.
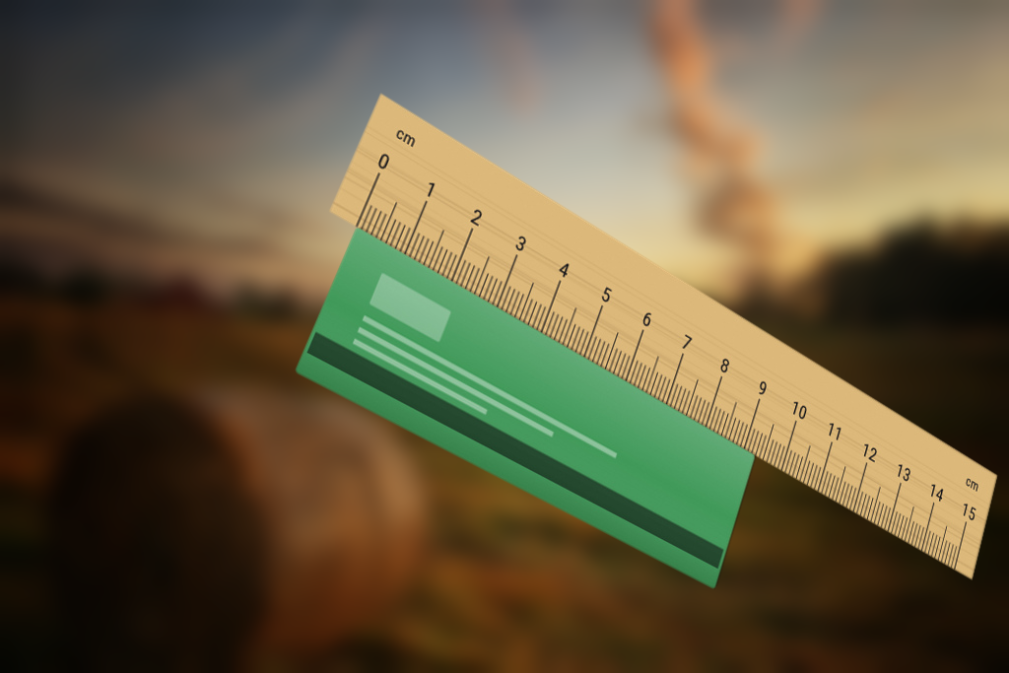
9.3cm
